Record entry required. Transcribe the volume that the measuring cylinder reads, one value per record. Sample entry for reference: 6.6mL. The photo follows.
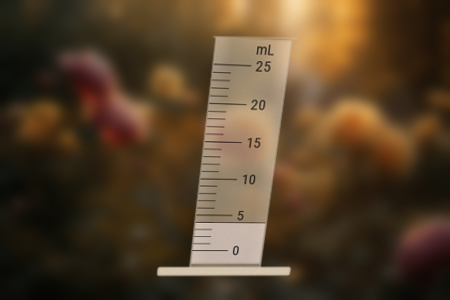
4mL
